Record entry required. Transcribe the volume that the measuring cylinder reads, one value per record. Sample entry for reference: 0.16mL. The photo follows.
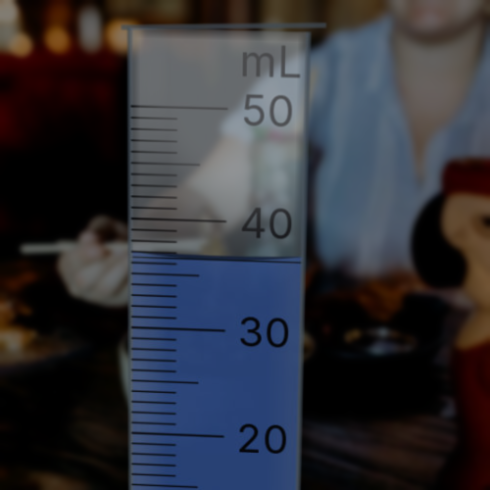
36.5mL
